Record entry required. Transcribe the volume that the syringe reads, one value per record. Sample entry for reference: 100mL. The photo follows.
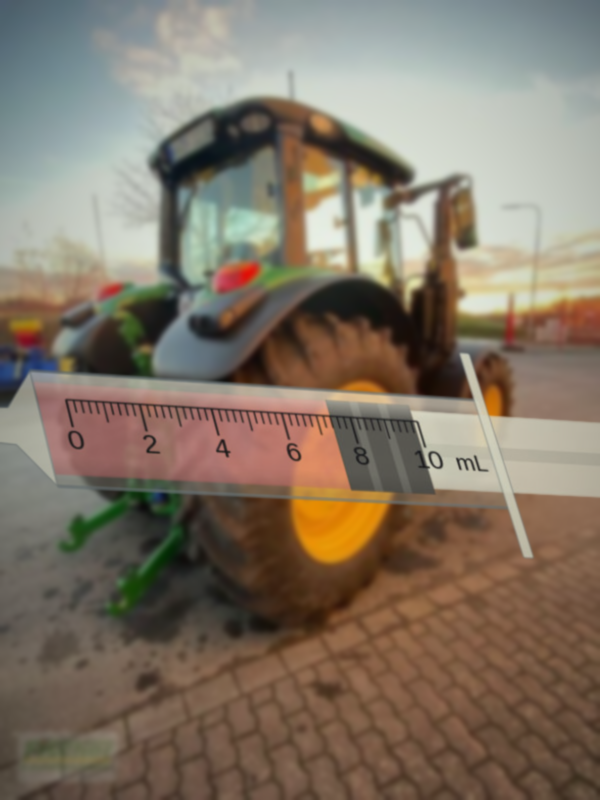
7.4mL
